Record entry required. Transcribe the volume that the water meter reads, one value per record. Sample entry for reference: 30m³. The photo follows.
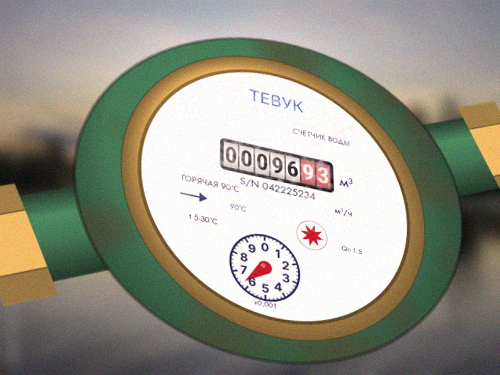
96.936m³
